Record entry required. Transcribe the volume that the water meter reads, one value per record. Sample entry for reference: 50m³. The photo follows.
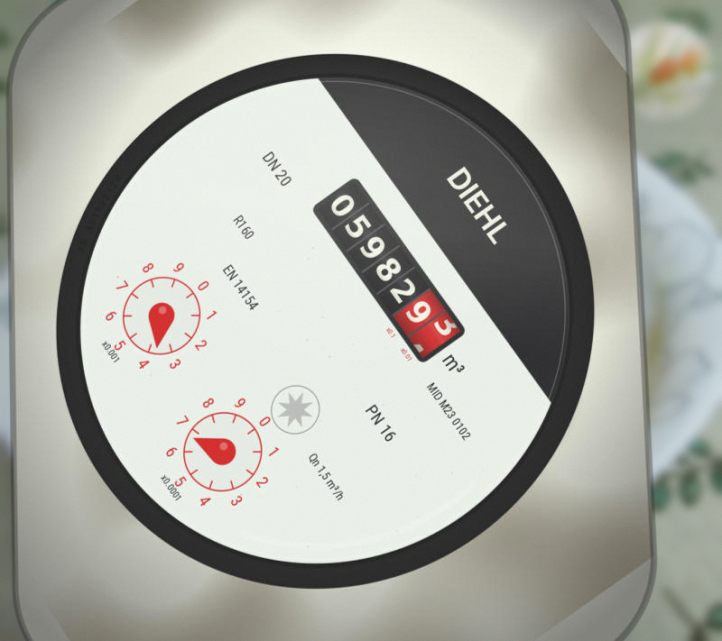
5982.9336m³
